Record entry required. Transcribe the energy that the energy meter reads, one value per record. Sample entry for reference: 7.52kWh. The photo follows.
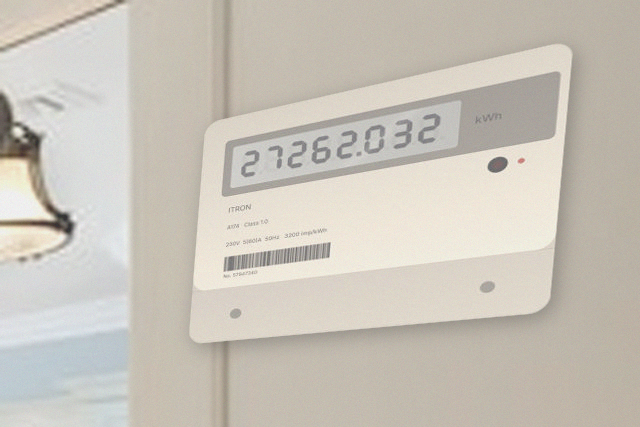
27262.032kWh
